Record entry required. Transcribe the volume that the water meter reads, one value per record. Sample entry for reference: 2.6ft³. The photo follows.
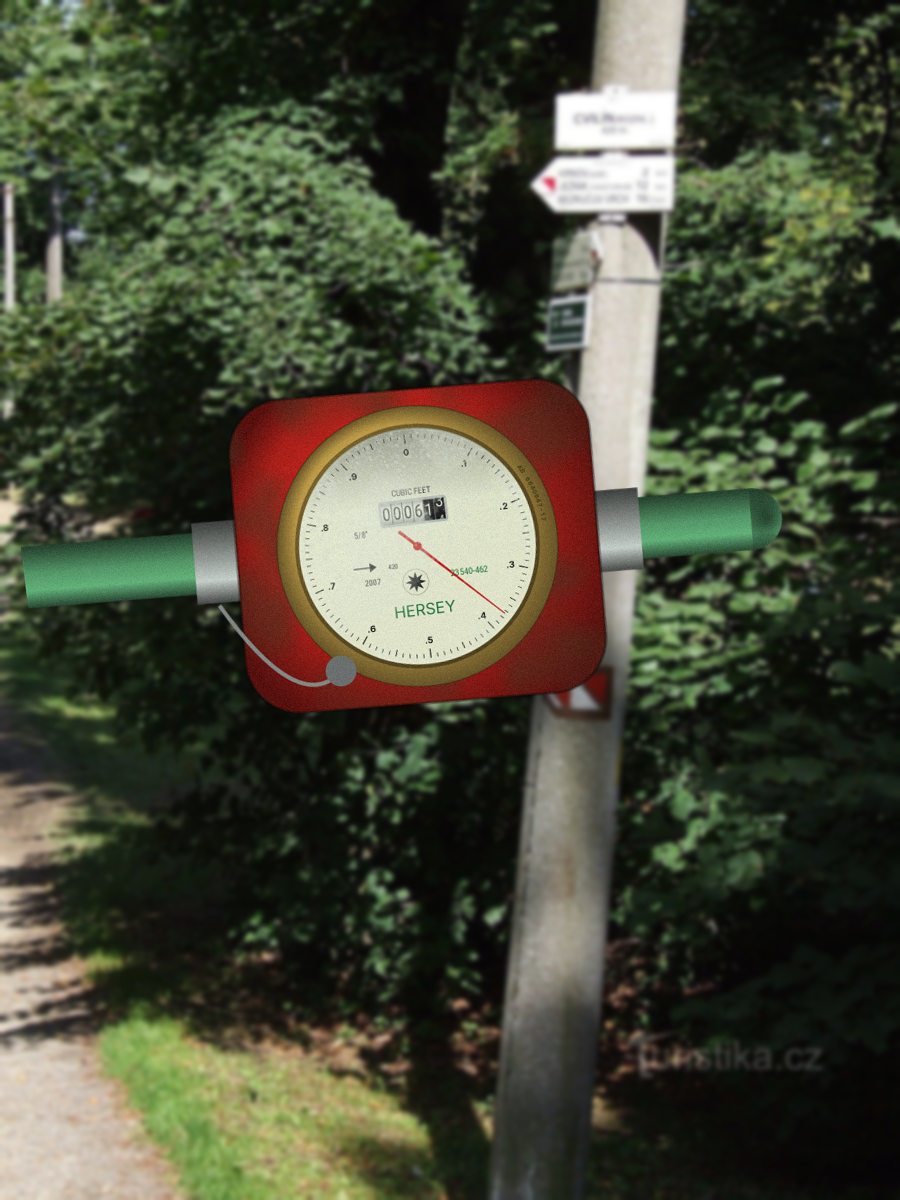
613.37ft³
